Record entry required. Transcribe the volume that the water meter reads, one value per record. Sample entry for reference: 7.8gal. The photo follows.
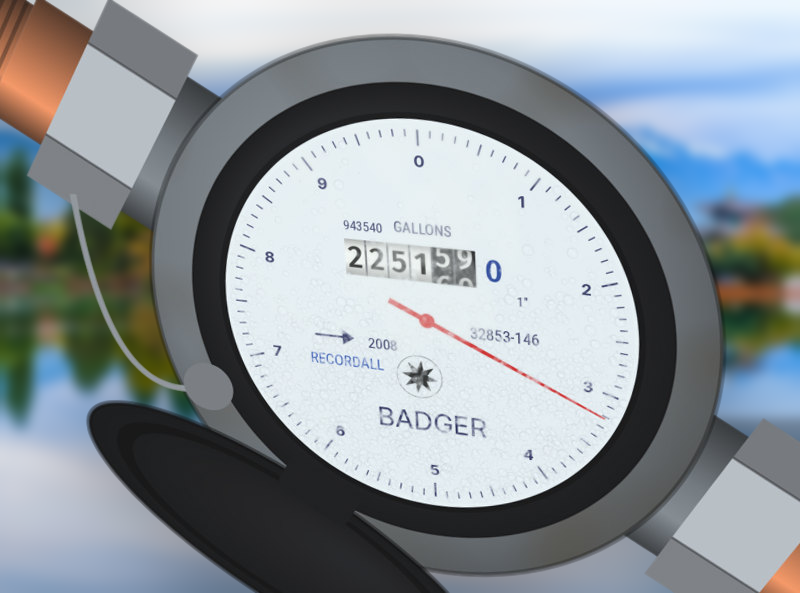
2251593.2gal
